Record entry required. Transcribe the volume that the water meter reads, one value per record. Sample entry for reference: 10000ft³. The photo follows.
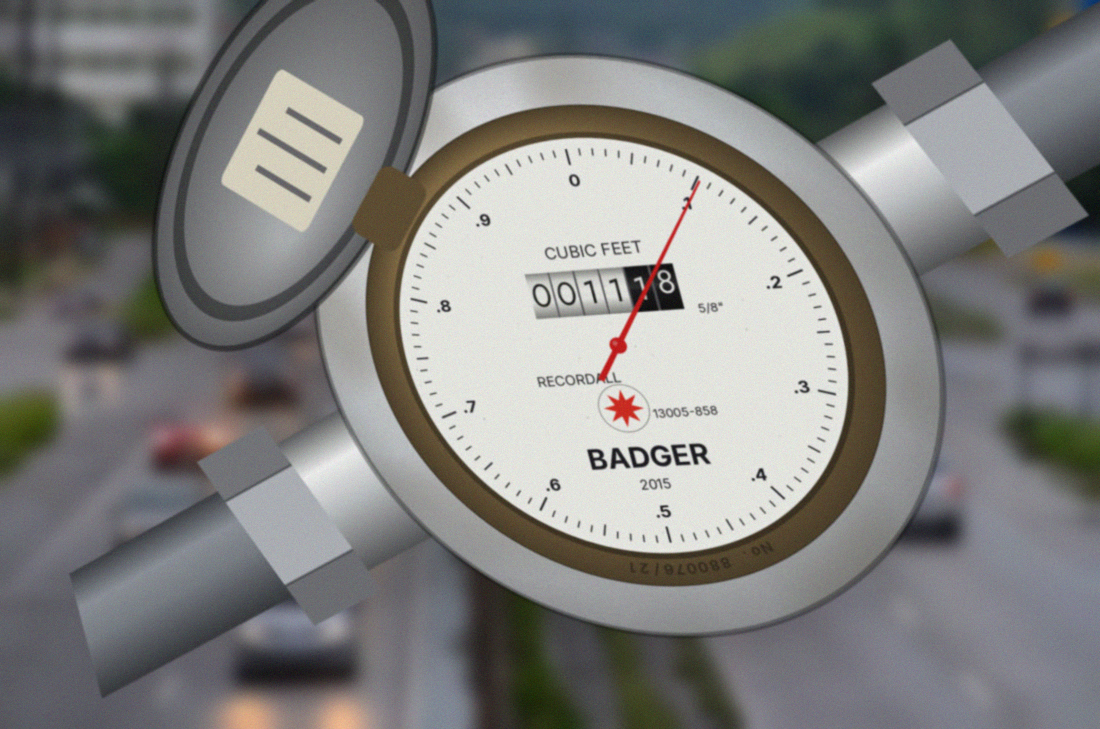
1118.10ft³
